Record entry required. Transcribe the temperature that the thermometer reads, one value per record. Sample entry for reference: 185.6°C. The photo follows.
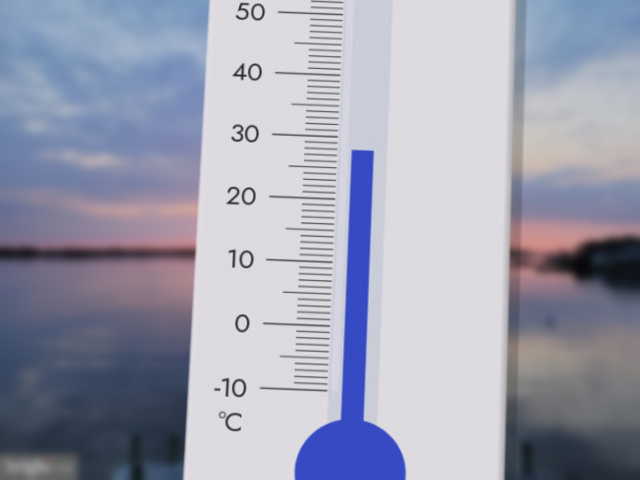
28°C
